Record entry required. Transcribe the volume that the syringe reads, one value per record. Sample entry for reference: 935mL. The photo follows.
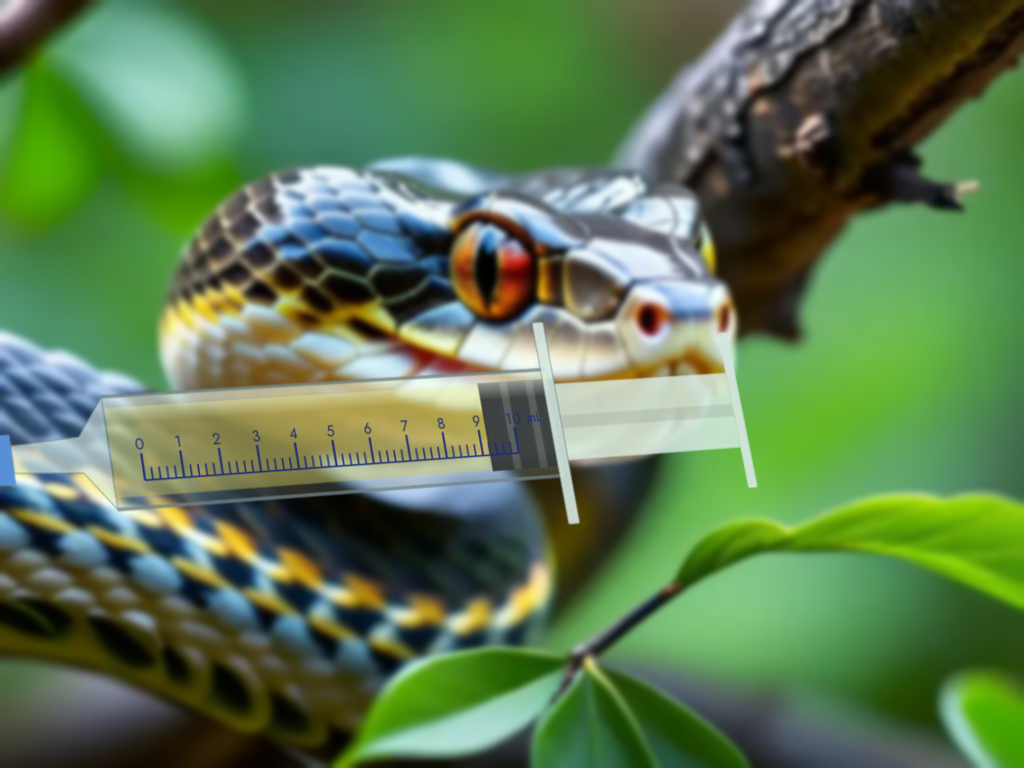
9.2mL
